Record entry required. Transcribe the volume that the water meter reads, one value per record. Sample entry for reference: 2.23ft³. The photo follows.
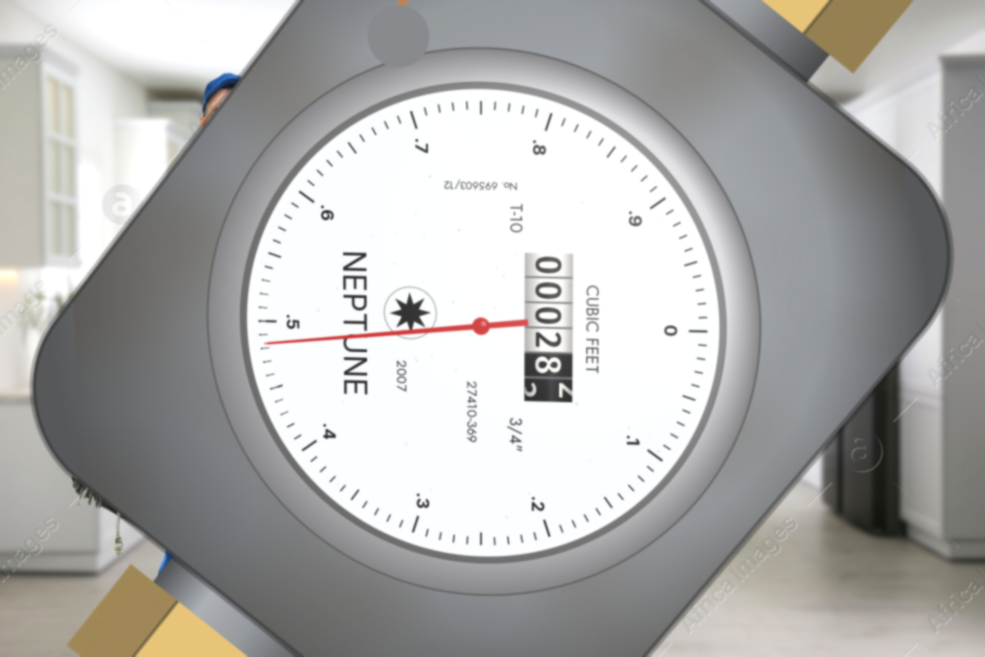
282.48ft³
